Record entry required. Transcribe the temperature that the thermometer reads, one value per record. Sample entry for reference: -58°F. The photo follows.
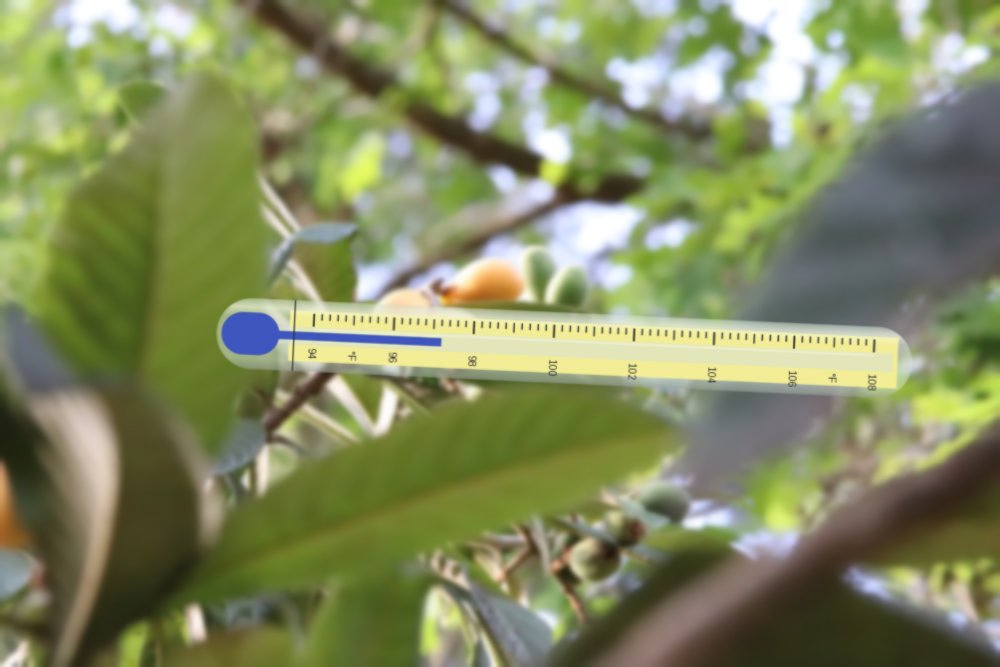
97.2°F
